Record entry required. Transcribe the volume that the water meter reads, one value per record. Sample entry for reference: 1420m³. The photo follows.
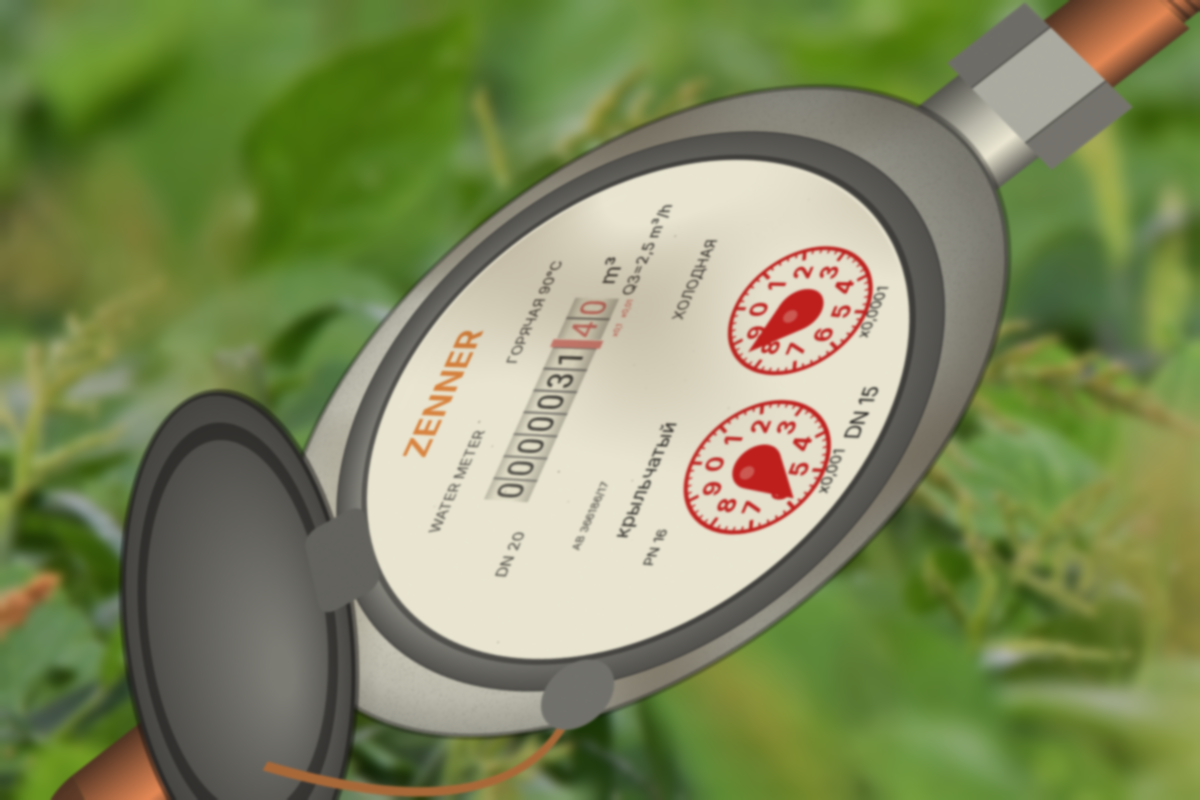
31.4058m³
